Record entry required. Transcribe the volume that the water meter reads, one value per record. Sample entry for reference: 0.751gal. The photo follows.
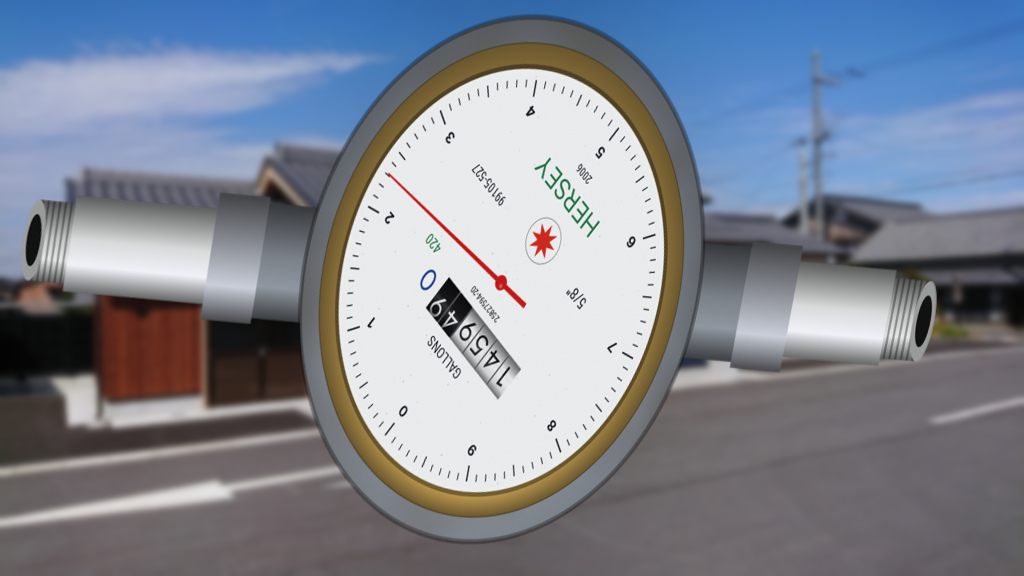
1459492.3gal
